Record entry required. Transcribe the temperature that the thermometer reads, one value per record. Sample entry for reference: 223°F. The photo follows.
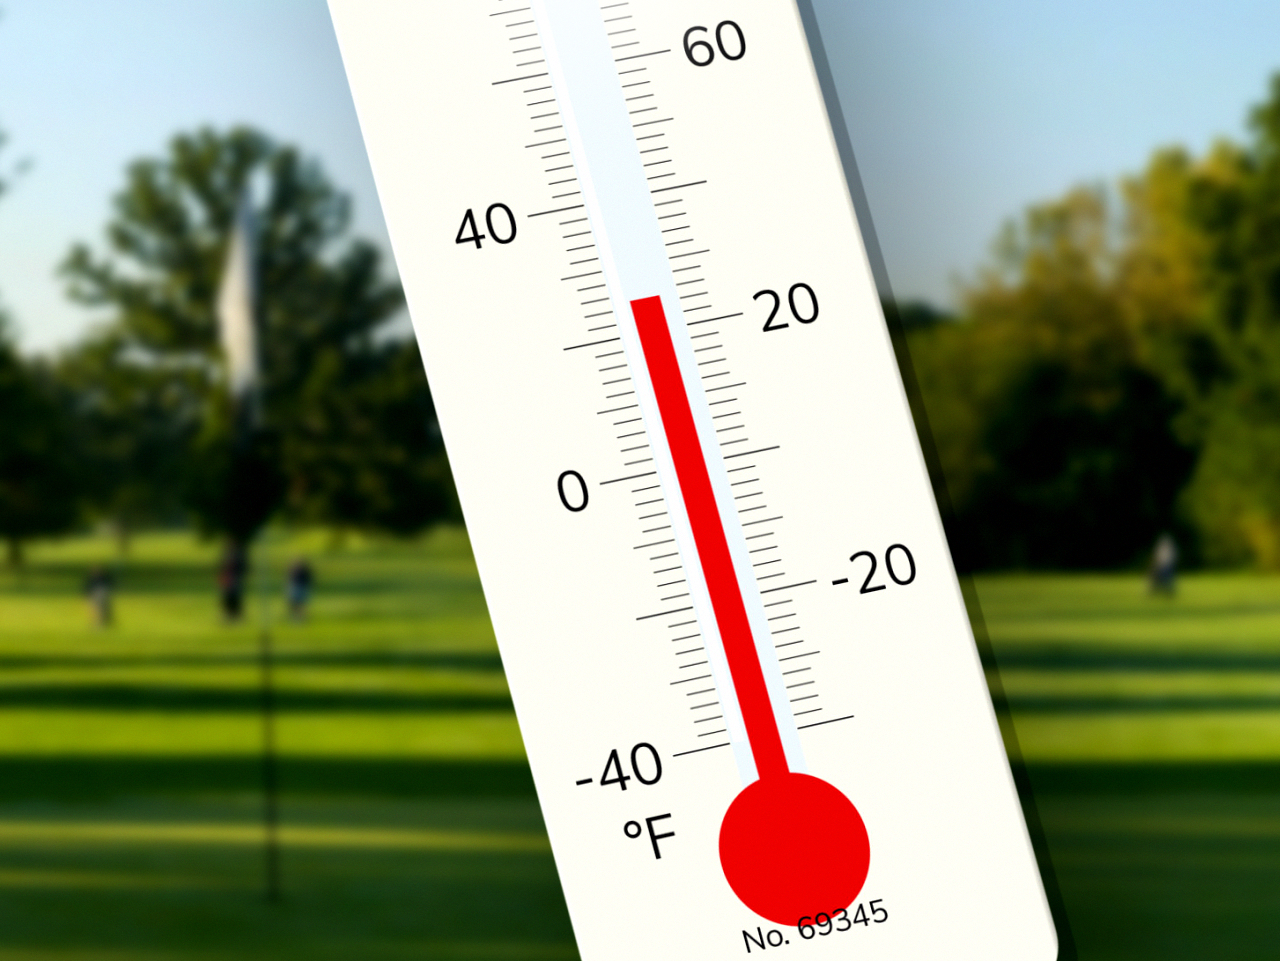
25°F
